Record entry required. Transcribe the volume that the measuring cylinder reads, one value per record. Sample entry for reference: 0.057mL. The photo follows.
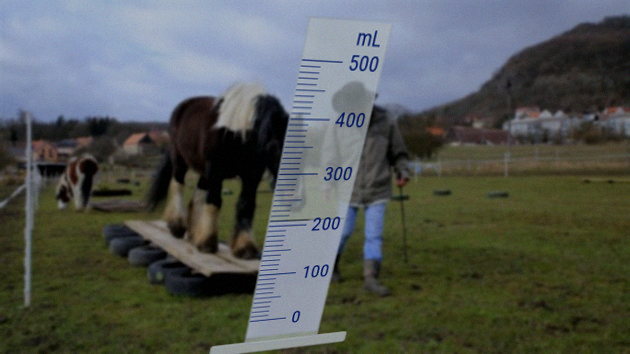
210mL
